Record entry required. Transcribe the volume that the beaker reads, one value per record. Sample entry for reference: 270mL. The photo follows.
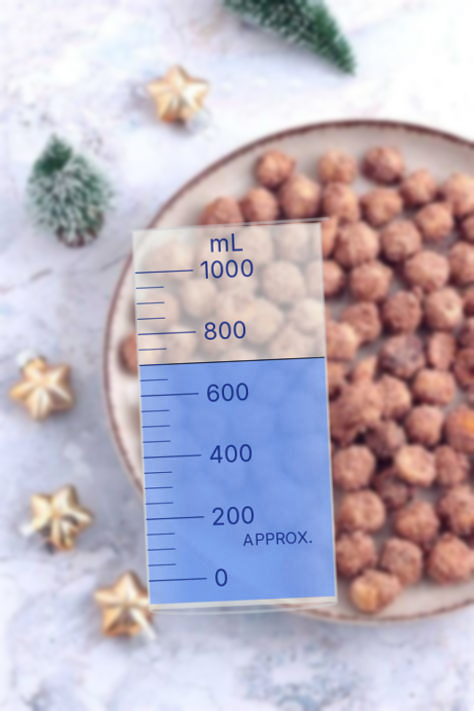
700mL
